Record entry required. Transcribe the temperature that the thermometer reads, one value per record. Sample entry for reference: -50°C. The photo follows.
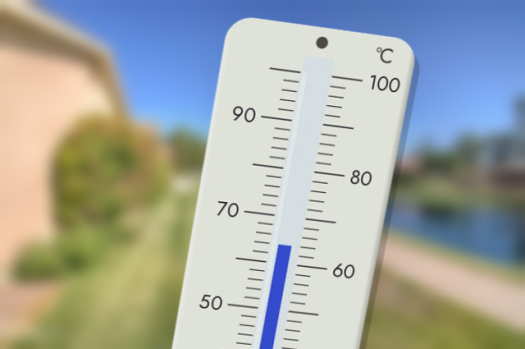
64°C
